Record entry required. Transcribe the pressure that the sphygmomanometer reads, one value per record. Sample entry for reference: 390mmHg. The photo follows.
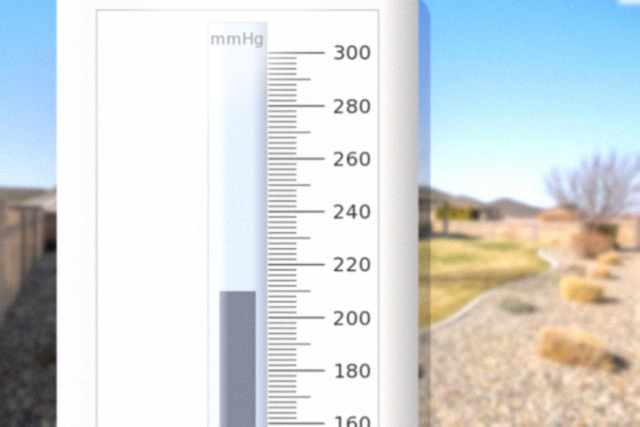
210mmHg
